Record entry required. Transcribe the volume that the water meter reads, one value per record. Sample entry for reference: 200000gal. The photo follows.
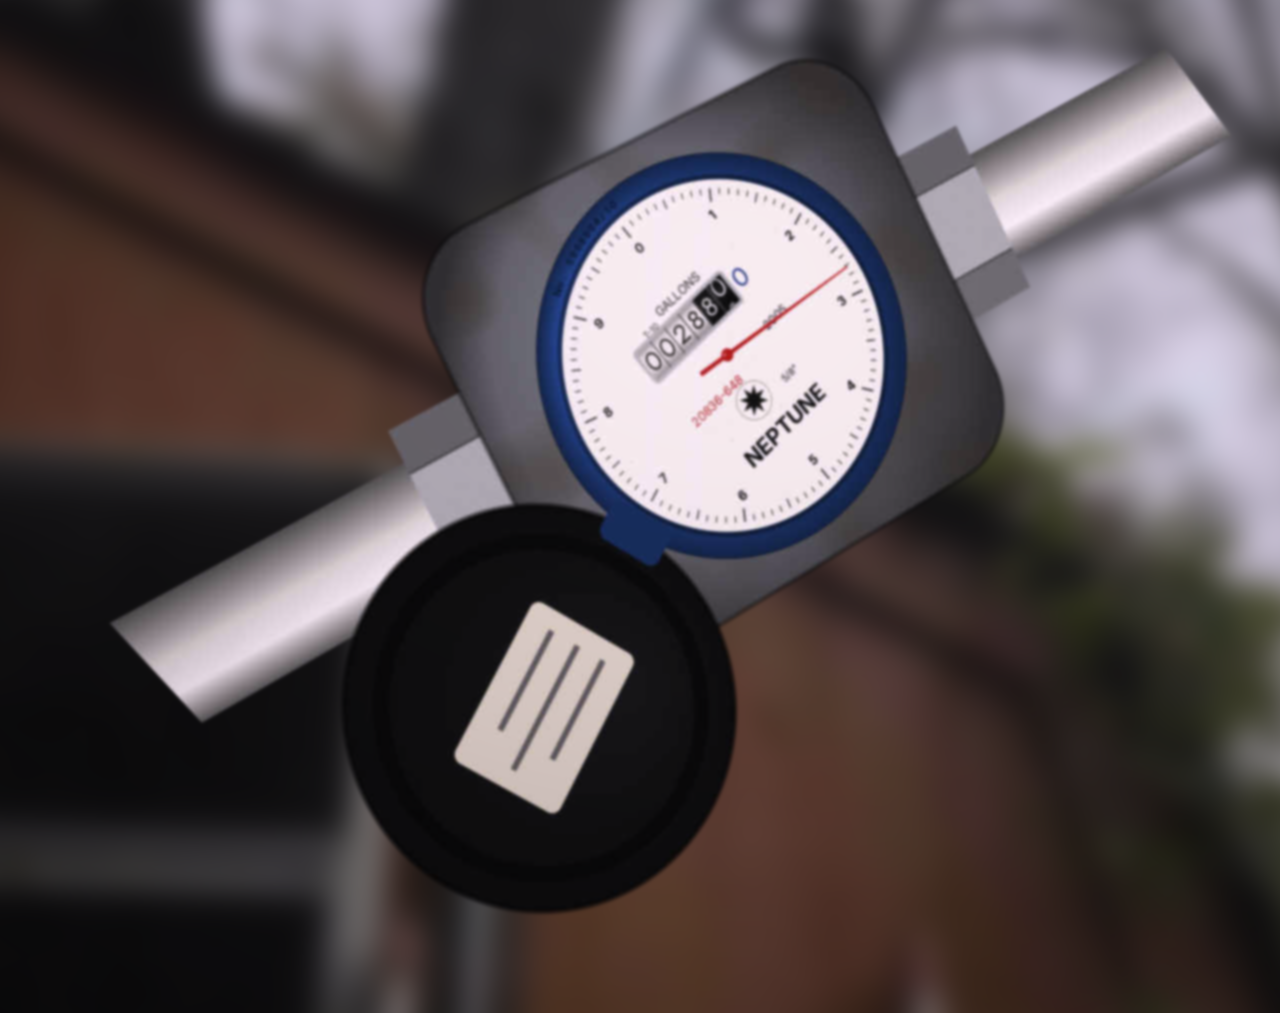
28802.7gal
